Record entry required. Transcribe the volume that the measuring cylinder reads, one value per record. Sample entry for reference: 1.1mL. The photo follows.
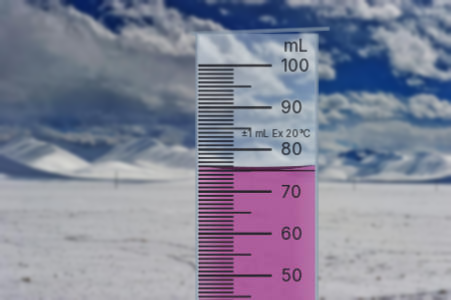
75mL
